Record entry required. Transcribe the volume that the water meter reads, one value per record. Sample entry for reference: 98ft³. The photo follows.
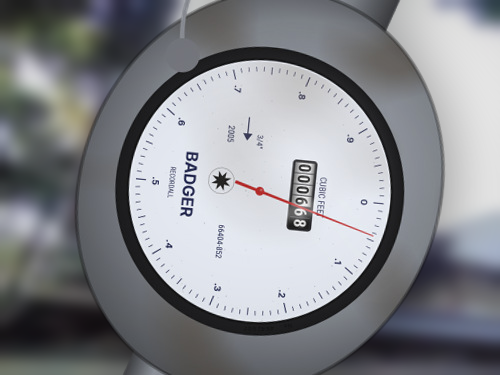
668.04ft³
